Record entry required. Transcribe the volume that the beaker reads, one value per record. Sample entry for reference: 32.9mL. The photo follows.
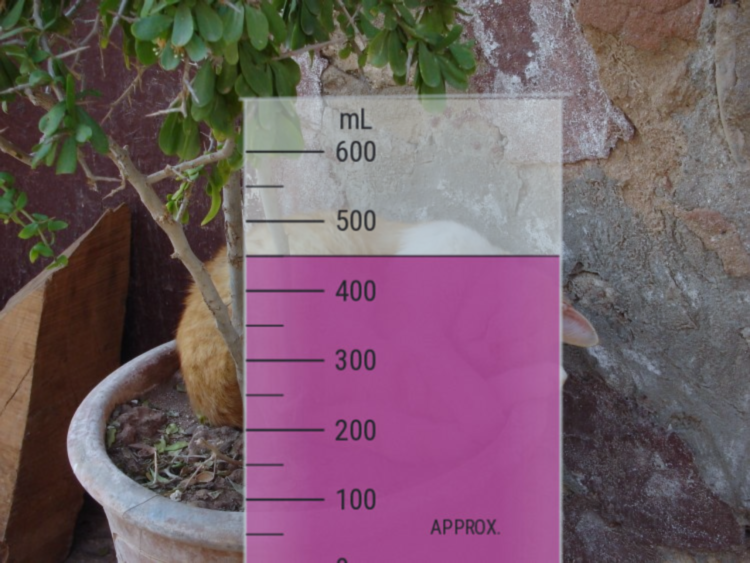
450mL
